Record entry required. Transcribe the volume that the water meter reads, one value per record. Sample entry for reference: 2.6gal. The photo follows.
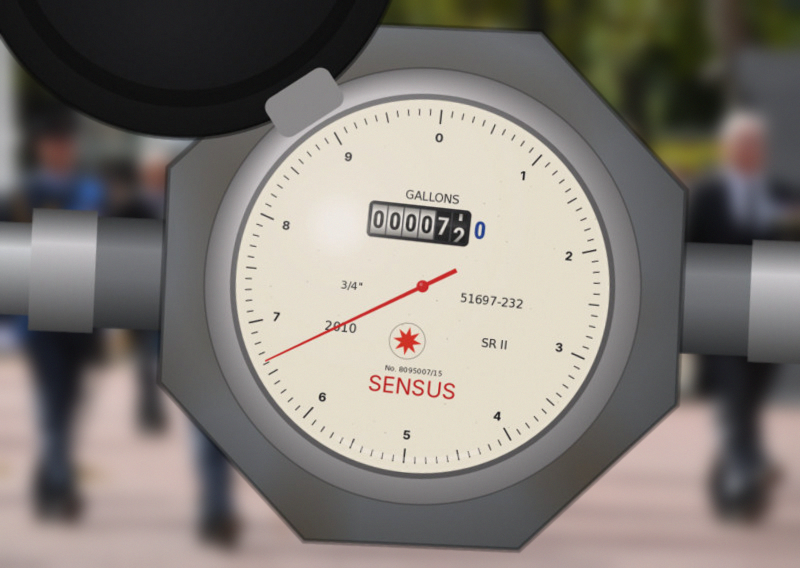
716.6gal
